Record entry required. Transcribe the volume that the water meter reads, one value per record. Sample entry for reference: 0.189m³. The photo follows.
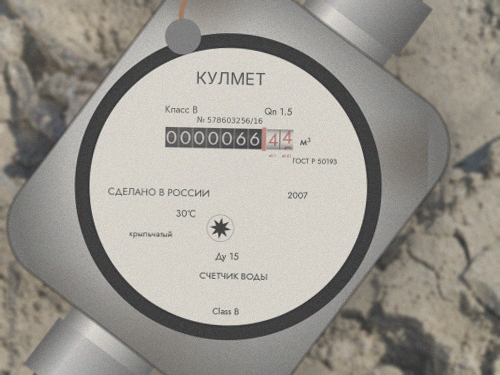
66.44m³
